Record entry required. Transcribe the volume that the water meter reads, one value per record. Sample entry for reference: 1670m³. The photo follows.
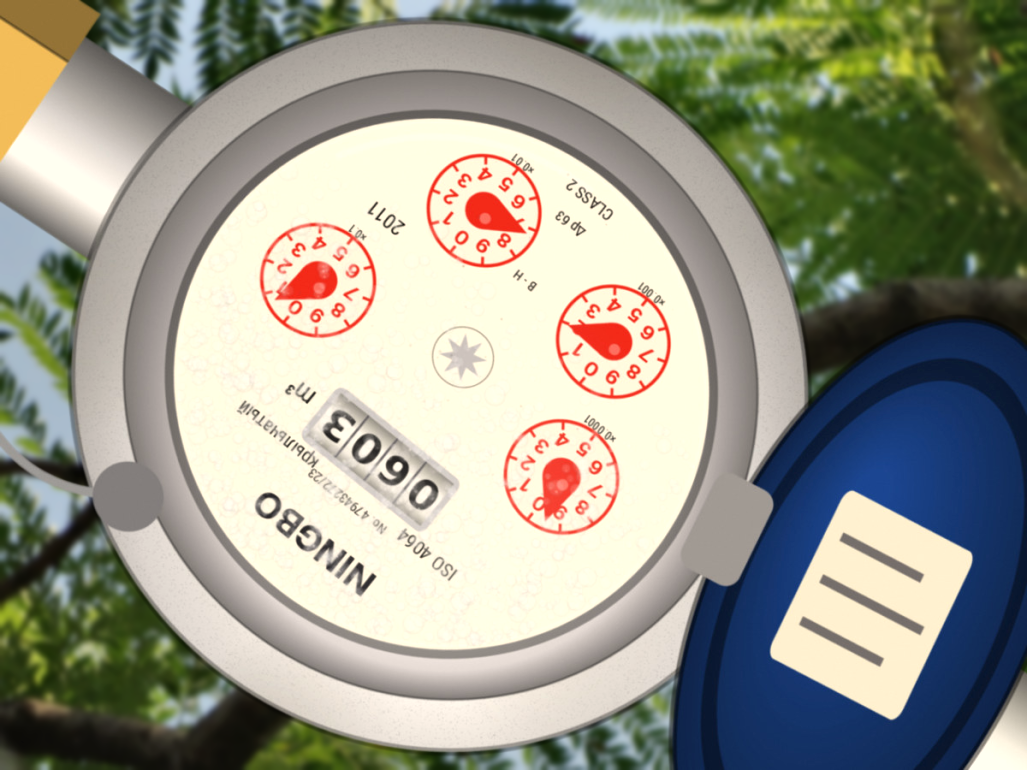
603.0719m³
